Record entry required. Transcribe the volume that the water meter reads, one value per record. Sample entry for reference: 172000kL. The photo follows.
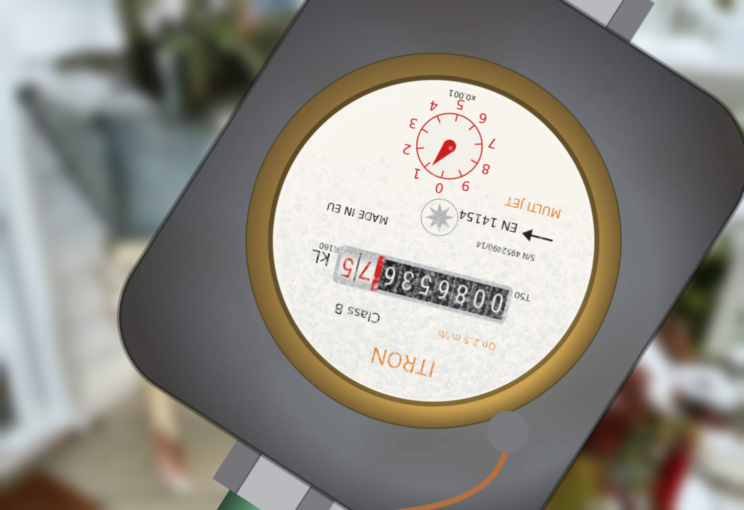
86536.750kL
